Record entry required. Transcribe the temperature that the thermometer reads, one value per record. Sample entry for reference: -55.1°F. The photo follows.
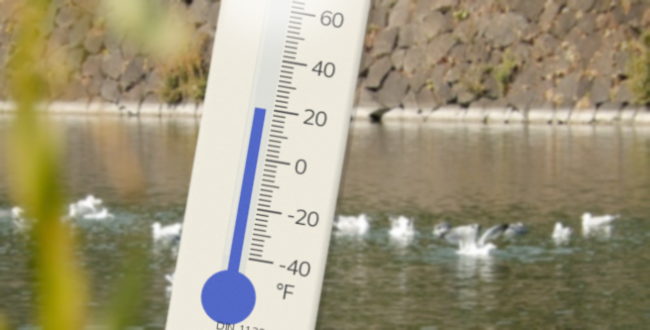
20°F
